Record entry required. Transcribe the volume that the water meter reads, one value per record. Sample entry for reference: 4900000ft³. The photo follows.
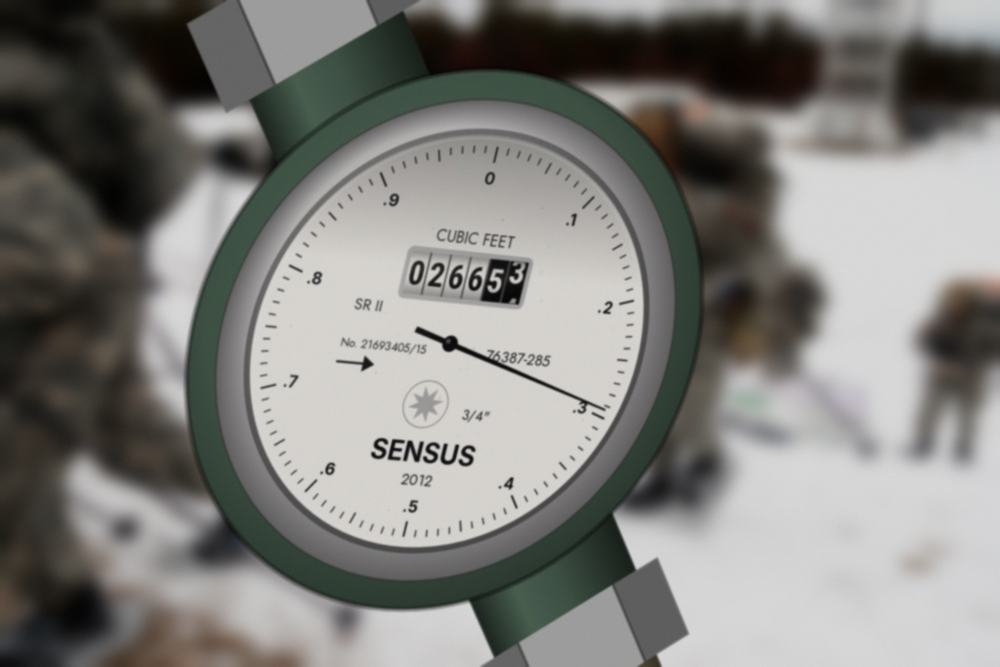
26653.29ft³
